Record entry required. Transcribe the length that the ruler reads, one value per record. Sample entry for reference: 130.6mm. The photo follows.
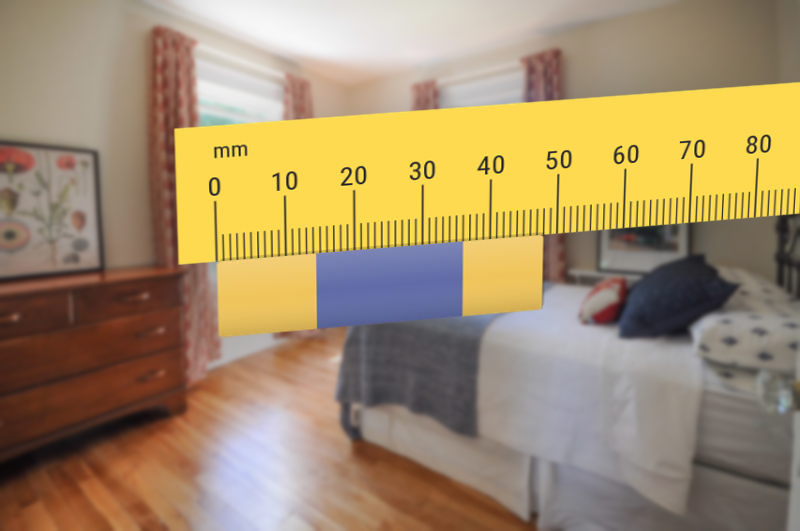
48mm
